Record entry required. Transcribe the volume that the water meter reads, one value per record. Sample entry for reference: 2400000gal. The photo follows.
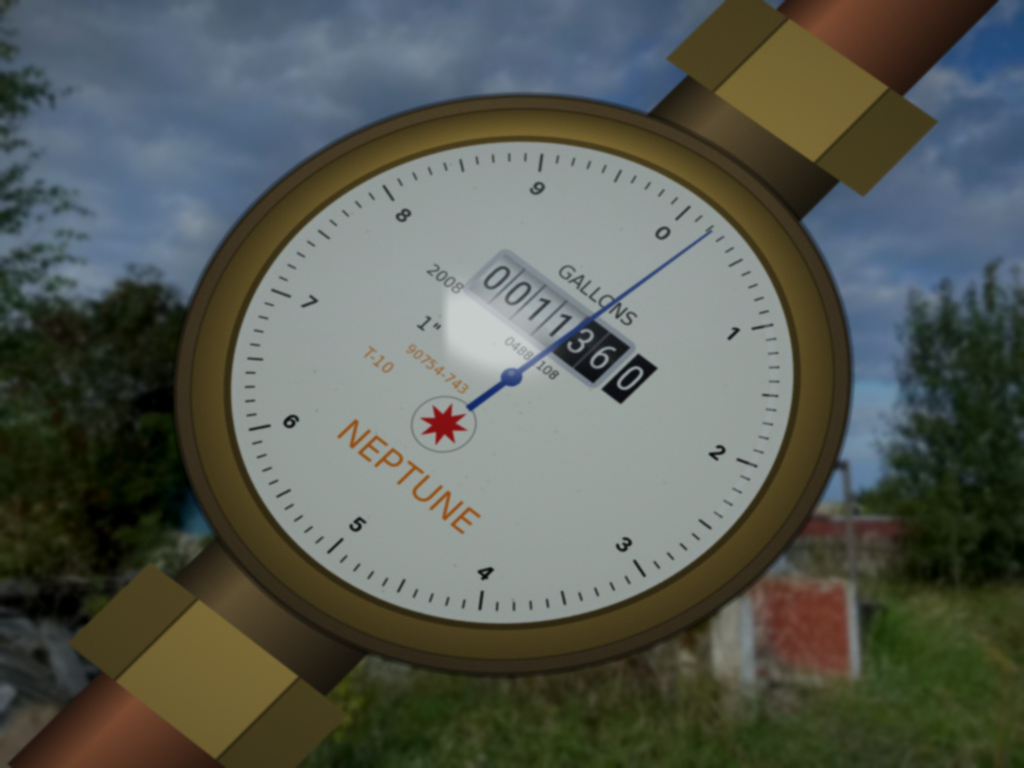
11360.2gal
